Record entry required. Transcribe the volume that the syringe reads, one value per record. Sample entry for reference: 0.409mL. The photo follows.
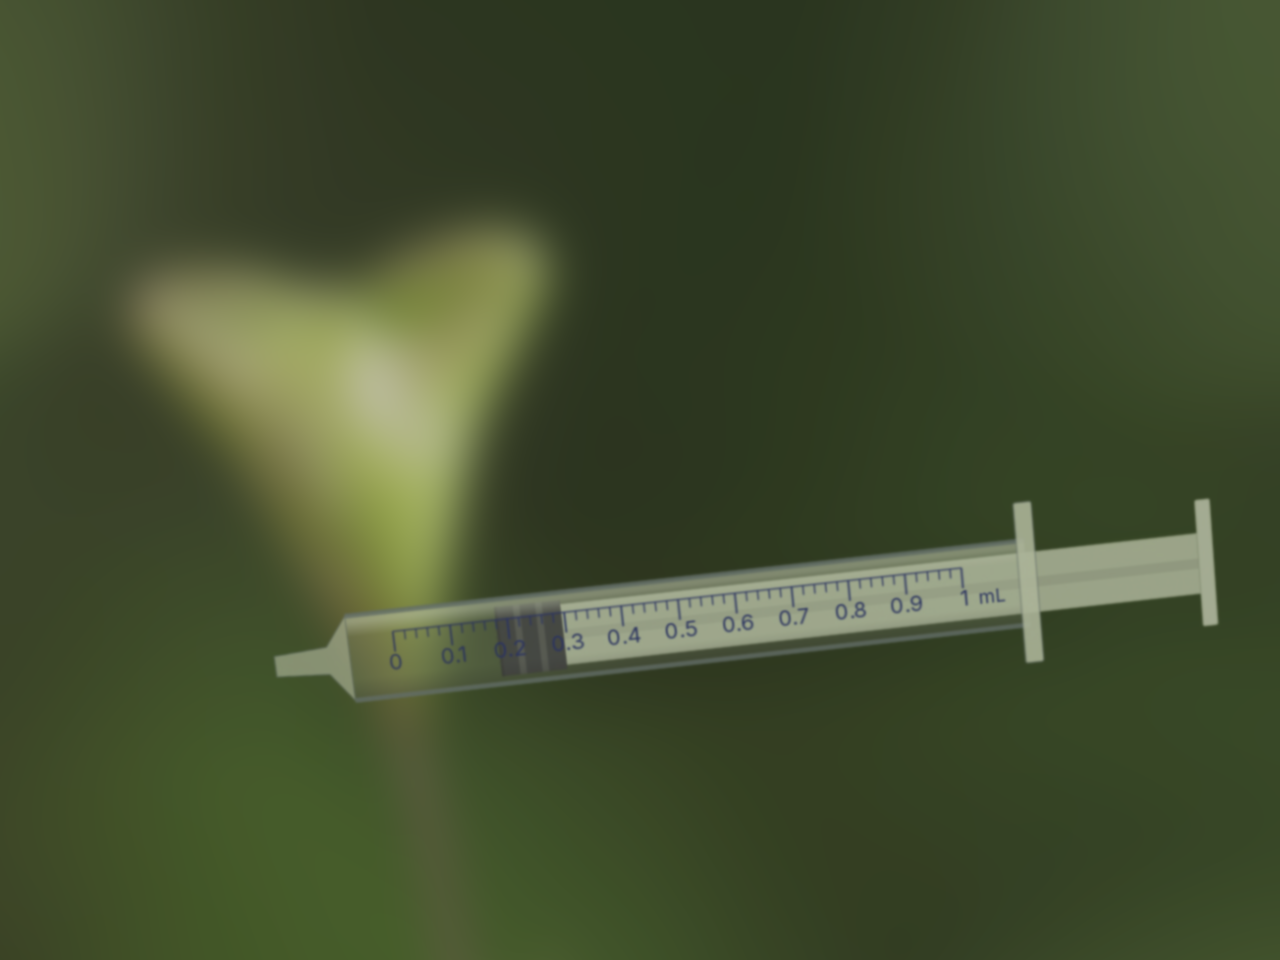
0.18mL
